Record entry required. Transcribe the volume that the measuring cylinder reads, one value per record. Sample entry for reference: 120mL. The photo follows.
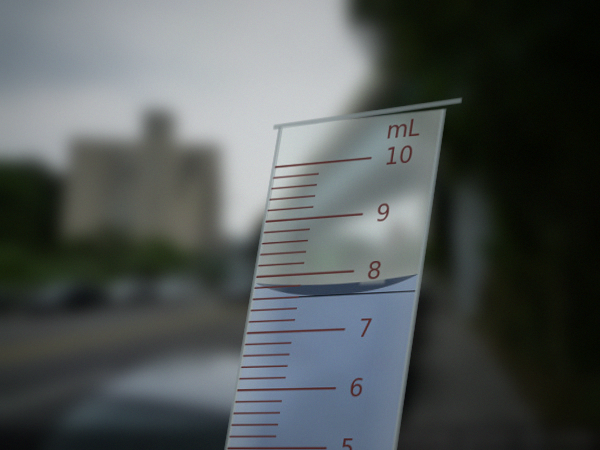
7.6mL
